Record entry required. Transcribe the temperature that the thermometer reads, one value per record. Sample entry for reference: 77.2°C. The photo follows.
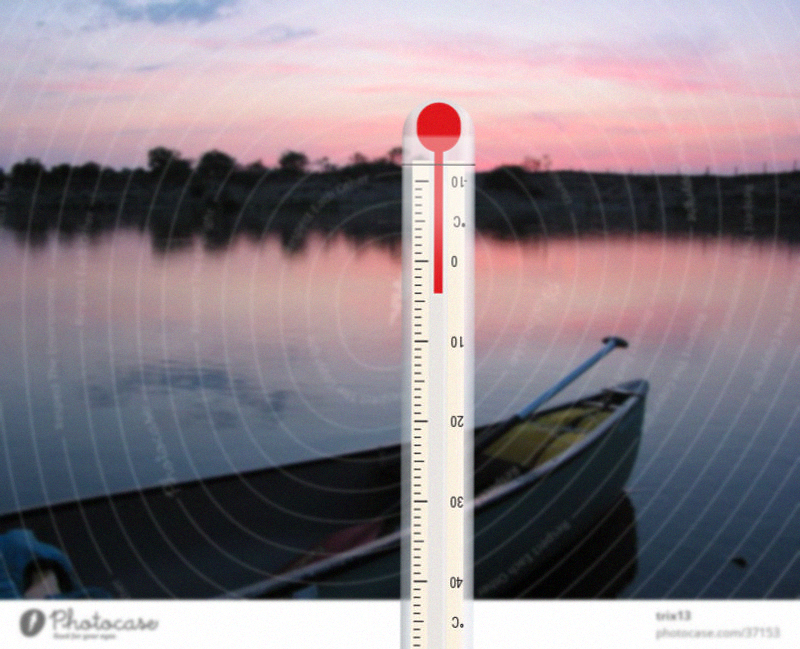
4°C
